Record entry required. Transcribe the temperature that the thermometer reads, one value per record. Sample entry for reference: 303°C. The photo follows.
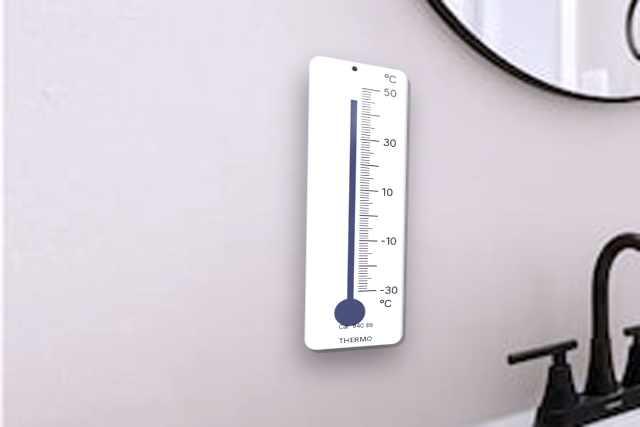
45°C
